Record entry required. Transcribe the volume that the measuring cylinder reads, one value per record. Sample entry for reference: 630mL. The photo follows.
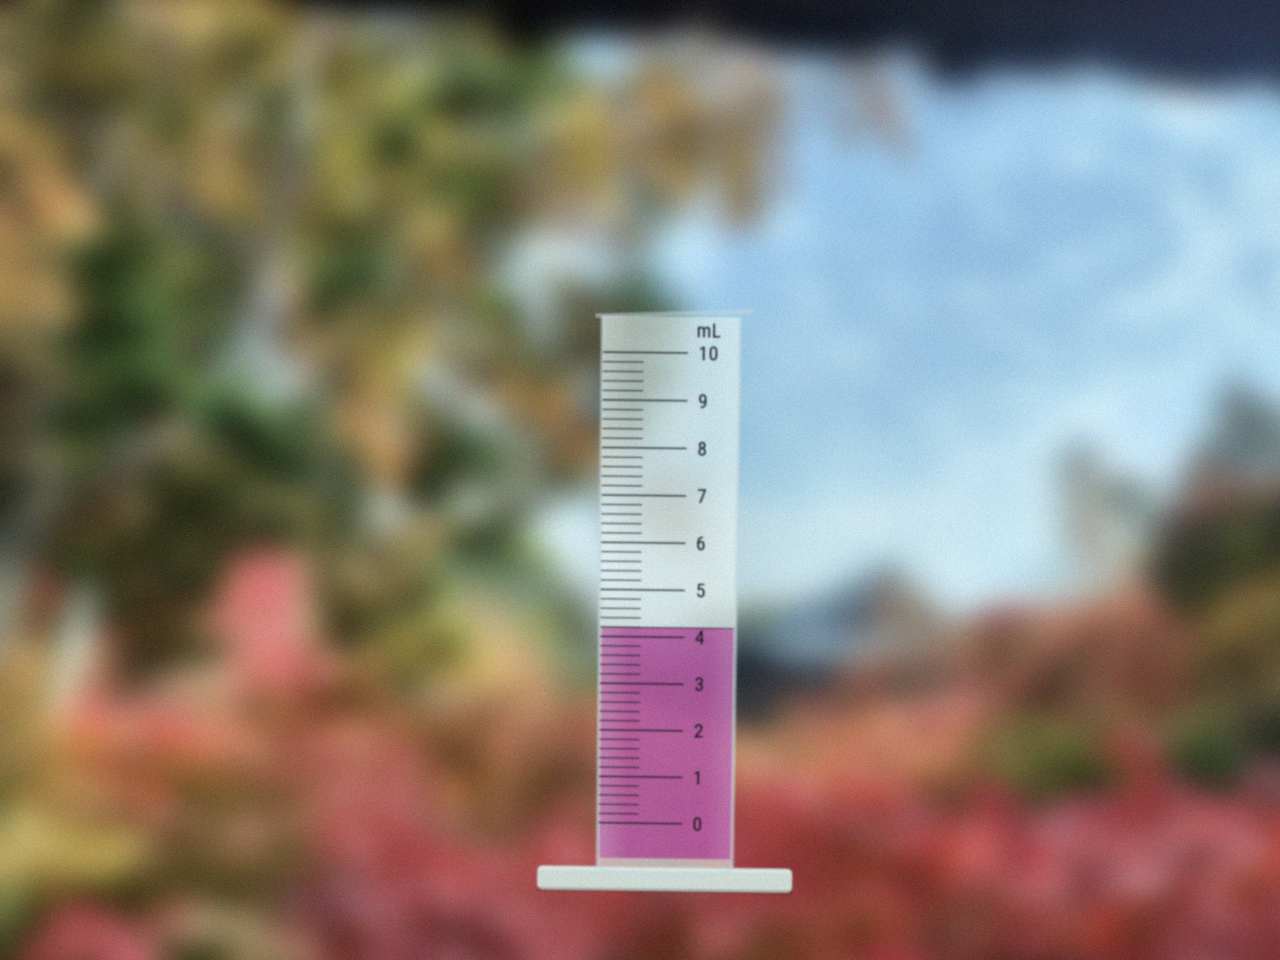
4.2mL
